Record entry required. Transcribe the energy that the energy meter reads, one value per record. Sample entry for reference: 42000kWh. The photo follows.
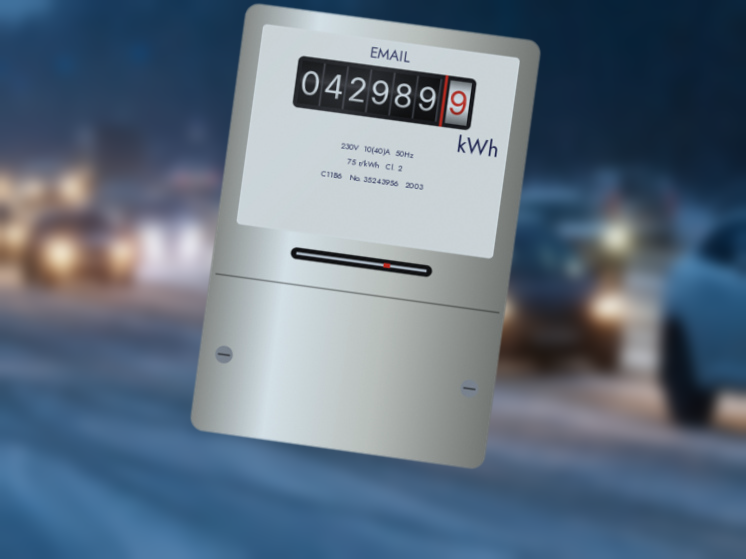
42989.9kWh
